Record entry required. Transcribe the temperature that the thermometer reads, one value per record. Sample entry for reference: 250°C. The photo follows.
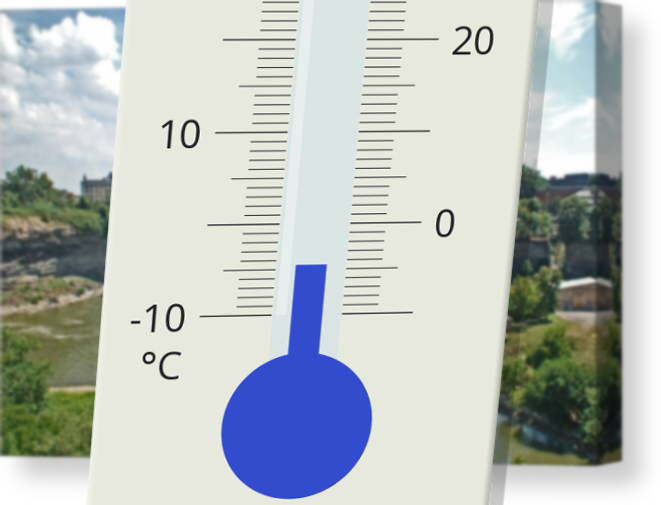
-4.5°C
